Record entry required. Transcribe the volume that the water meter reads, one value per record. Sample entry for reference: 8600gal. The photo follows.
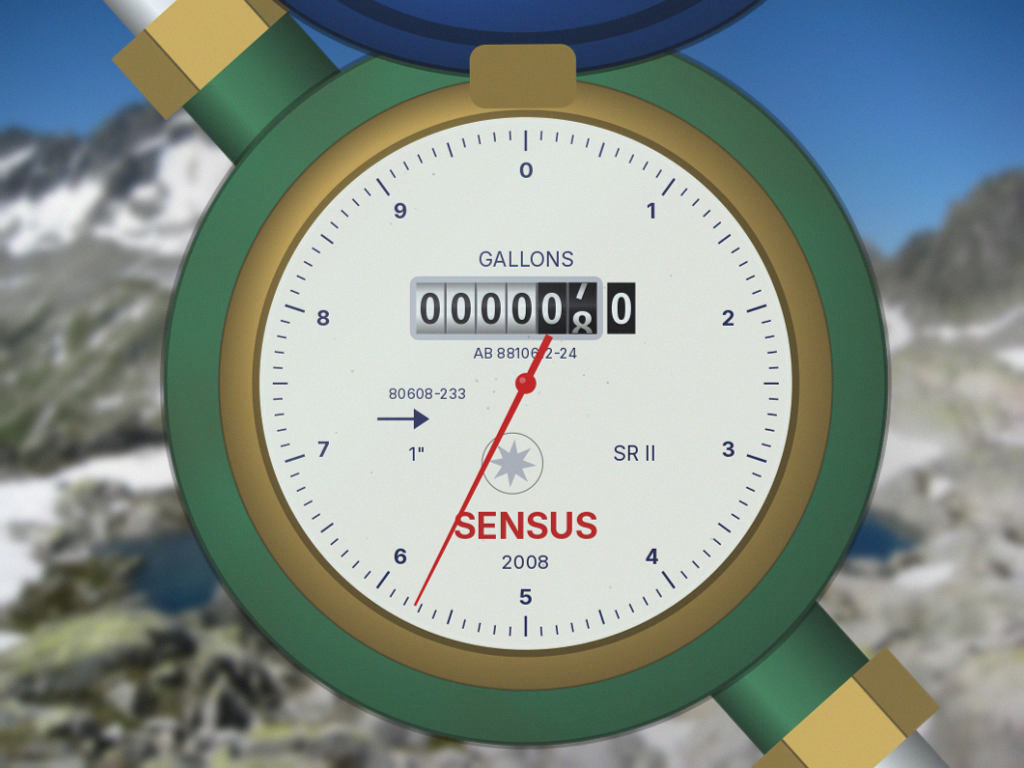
75.7gal
